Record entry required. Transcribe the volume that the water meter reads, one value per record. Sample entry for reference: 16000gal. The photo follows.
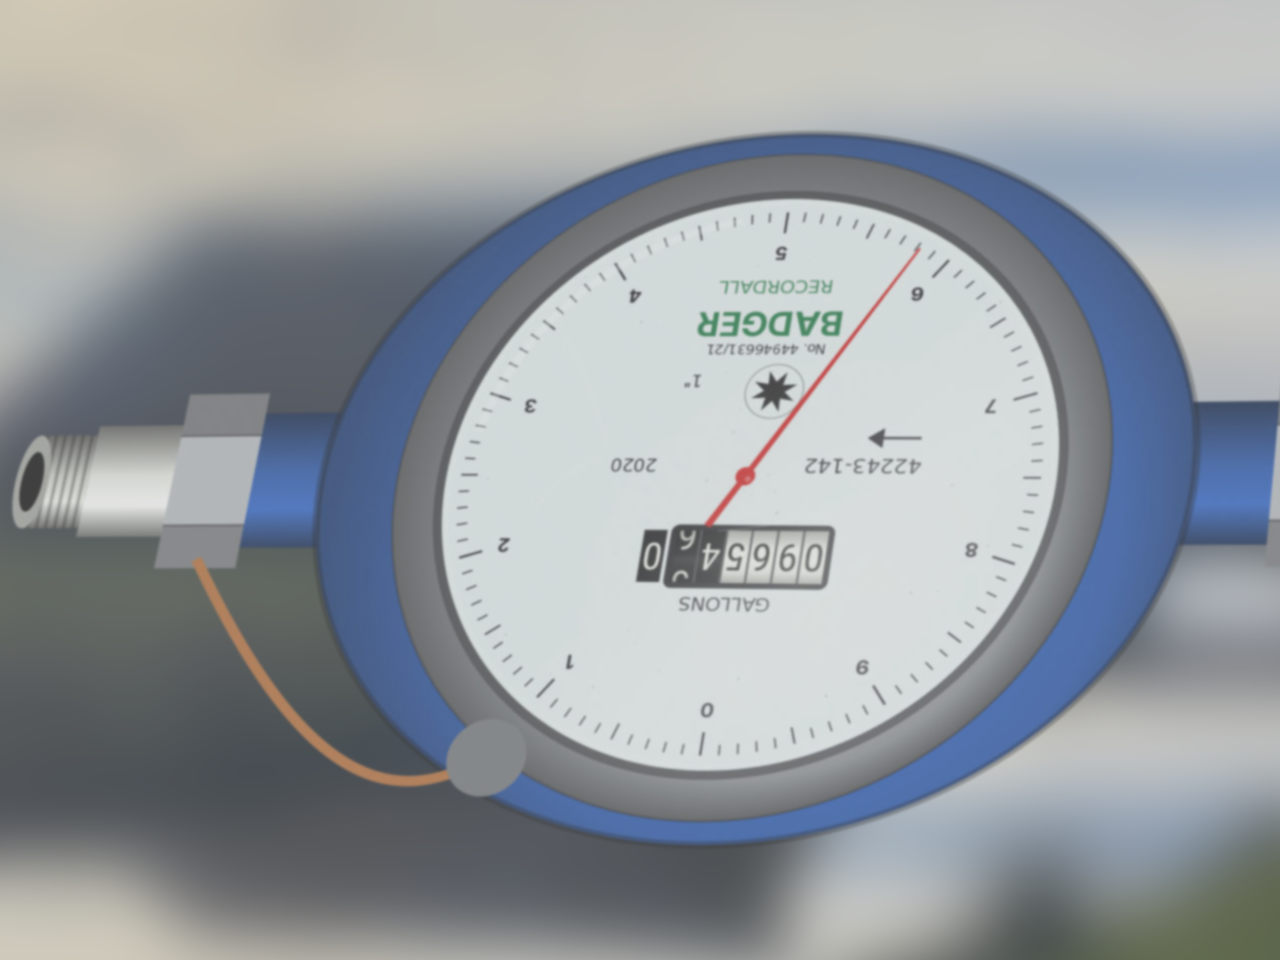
965455.8gal
